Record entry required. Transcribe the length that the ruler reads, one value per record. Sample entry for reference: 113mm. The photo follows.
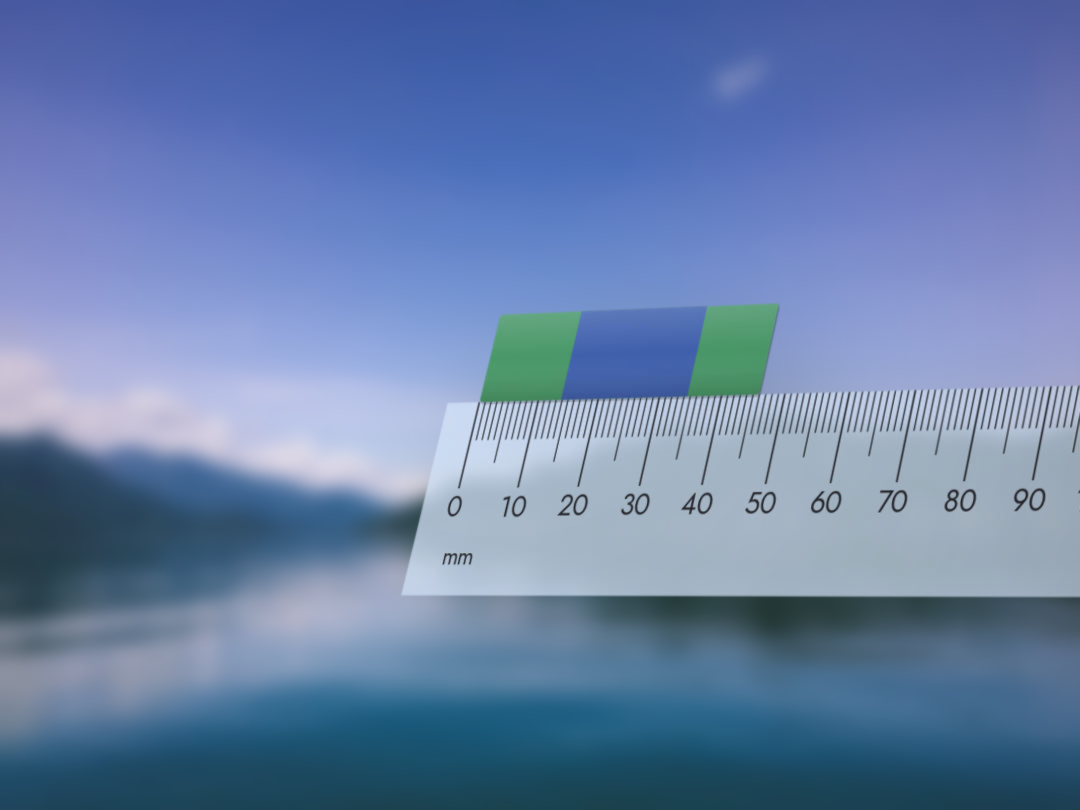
46mm
